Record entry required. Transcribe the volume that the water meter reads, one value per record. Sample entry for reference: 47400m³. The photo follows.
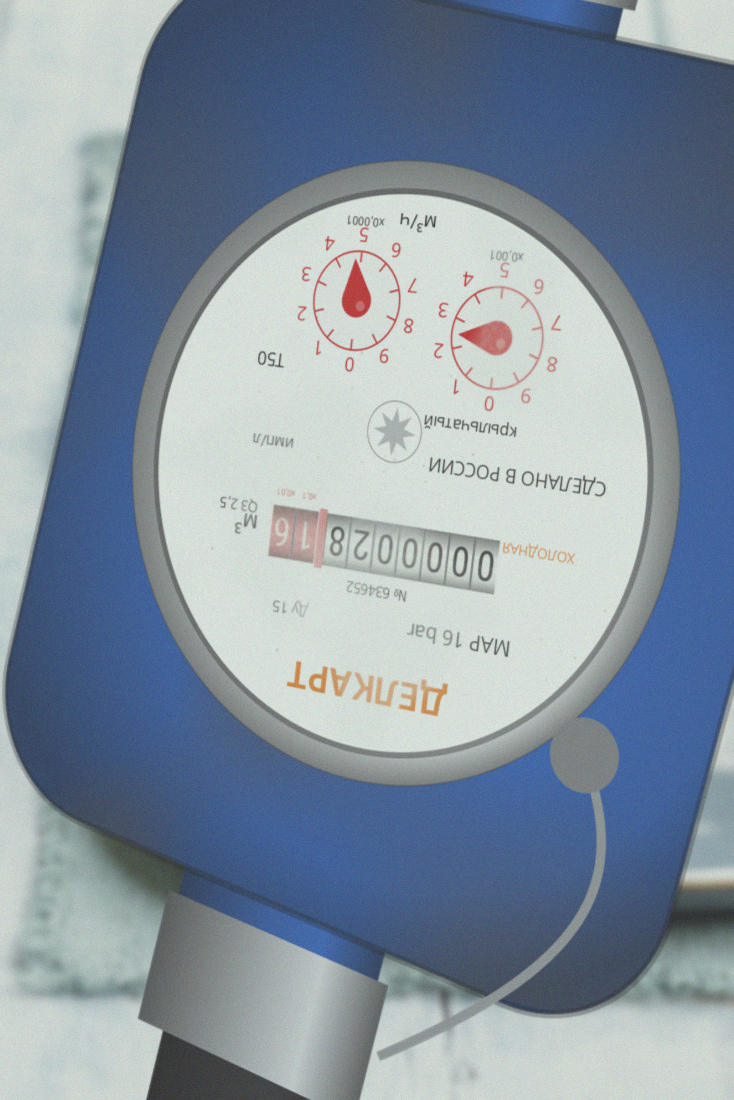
28.1624m³
